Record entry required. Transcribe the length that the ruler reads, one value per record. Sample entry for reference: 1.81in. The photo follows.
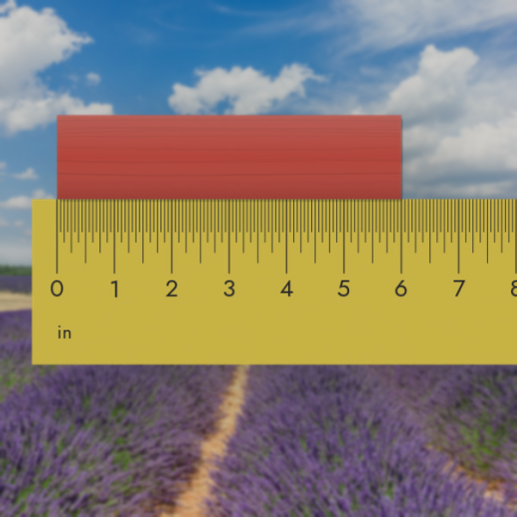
6in
